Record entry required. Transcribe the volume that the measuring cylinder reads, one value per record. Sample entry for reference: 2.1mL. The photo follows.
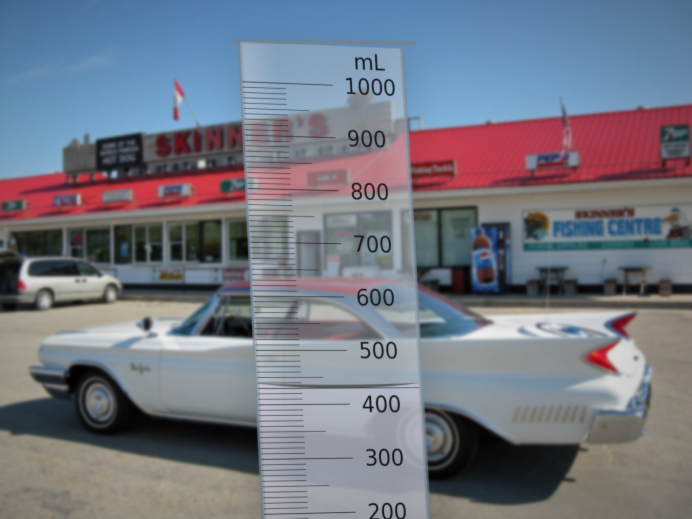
430mL
